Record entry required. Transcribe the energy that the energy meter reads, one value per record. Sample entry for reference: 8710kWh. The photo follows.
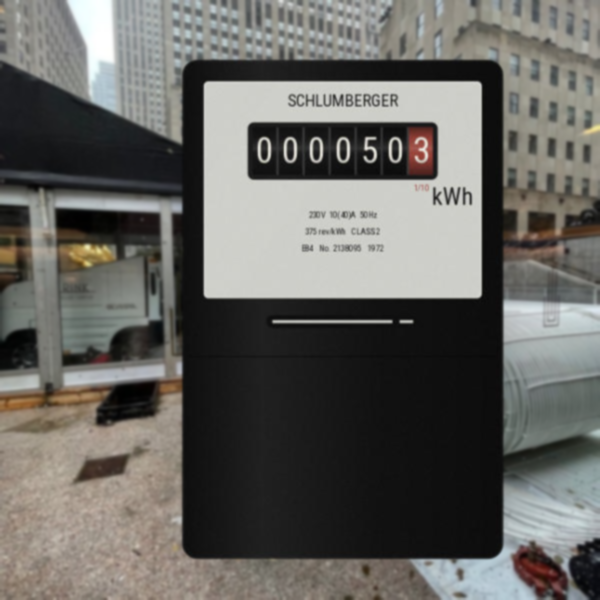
50.3kWh
